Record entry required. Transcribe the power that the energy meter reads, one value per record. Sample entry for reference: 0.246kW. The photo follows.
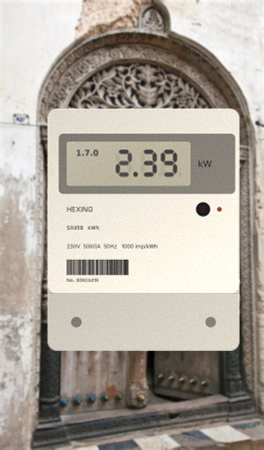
2.39kW
